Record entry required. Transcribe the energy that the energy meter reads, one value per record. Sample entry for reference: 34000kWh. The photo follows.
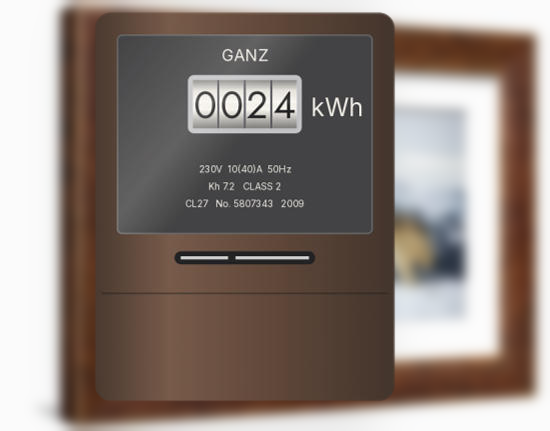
24kWh
